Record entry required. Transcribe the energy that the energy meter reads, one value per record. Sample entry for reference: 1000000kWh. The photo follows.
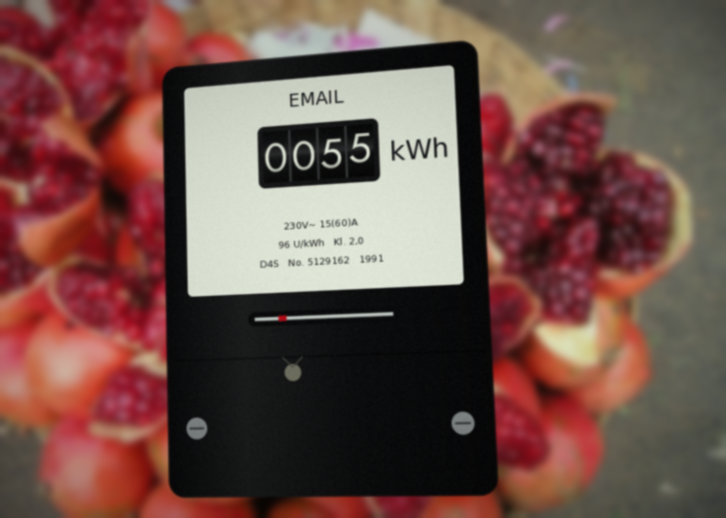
55kWh
